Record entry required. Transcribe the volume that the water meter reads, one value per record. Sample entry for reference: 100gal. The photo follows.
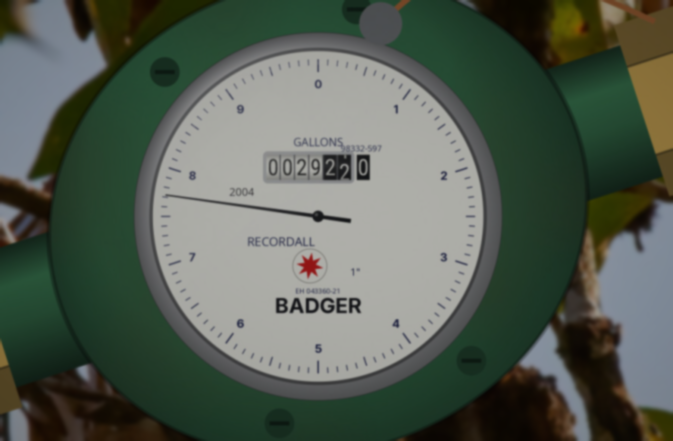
29217.7gal
